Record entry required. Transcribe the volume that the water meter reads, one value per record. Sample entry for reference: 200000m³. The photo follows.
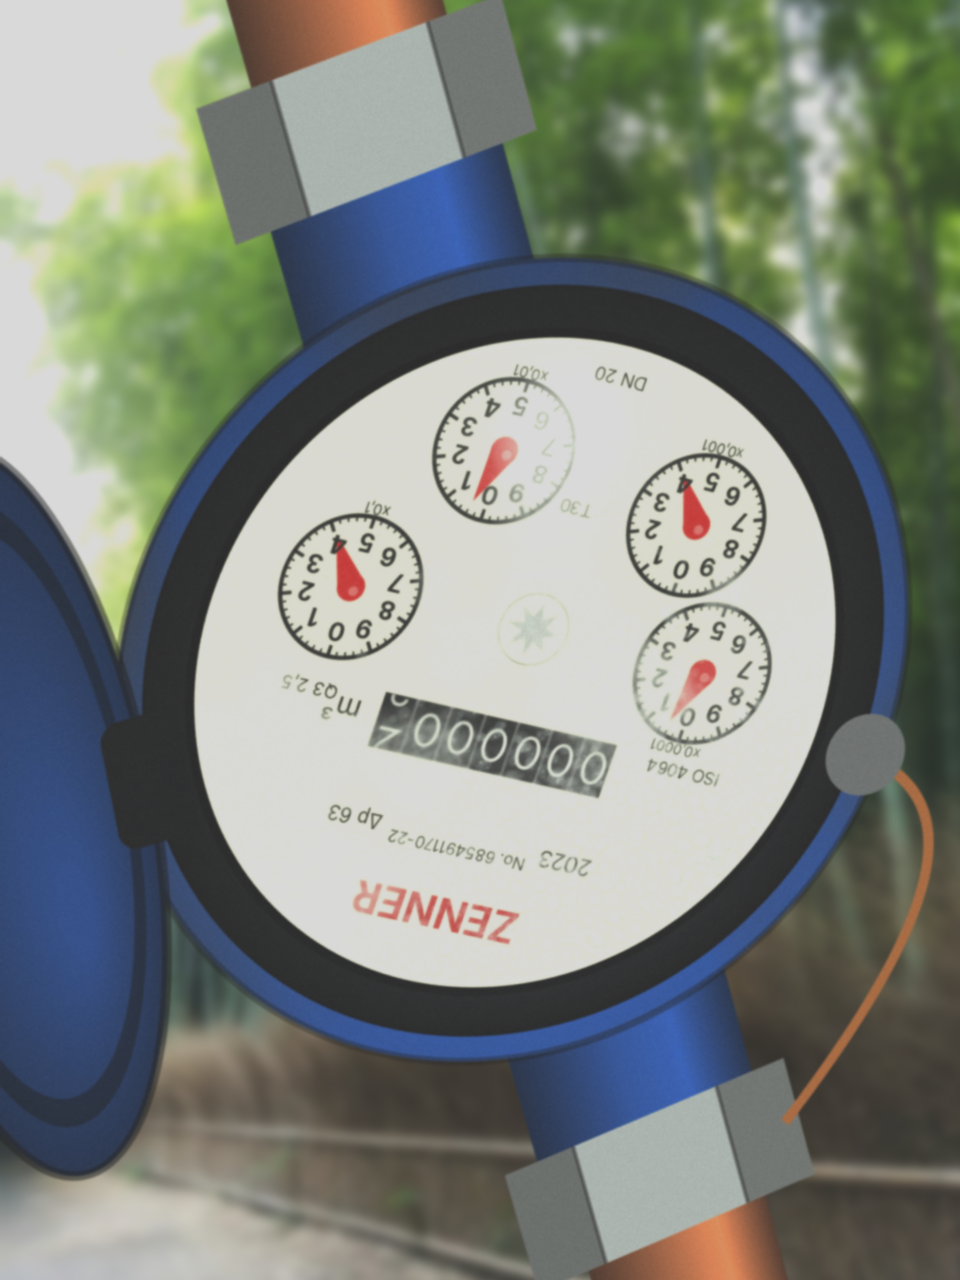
2.4040m³
